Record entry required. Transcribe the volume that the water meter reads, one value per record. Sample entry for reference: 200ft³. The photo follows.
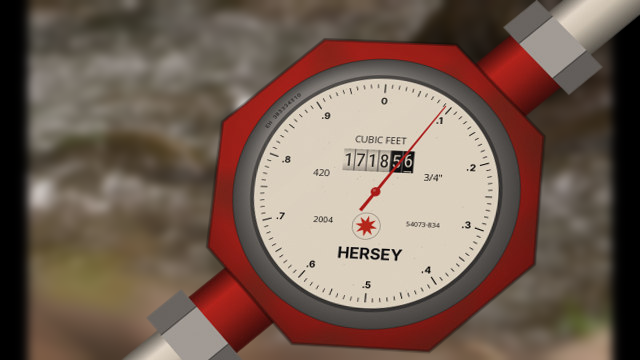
171856.09ft³
